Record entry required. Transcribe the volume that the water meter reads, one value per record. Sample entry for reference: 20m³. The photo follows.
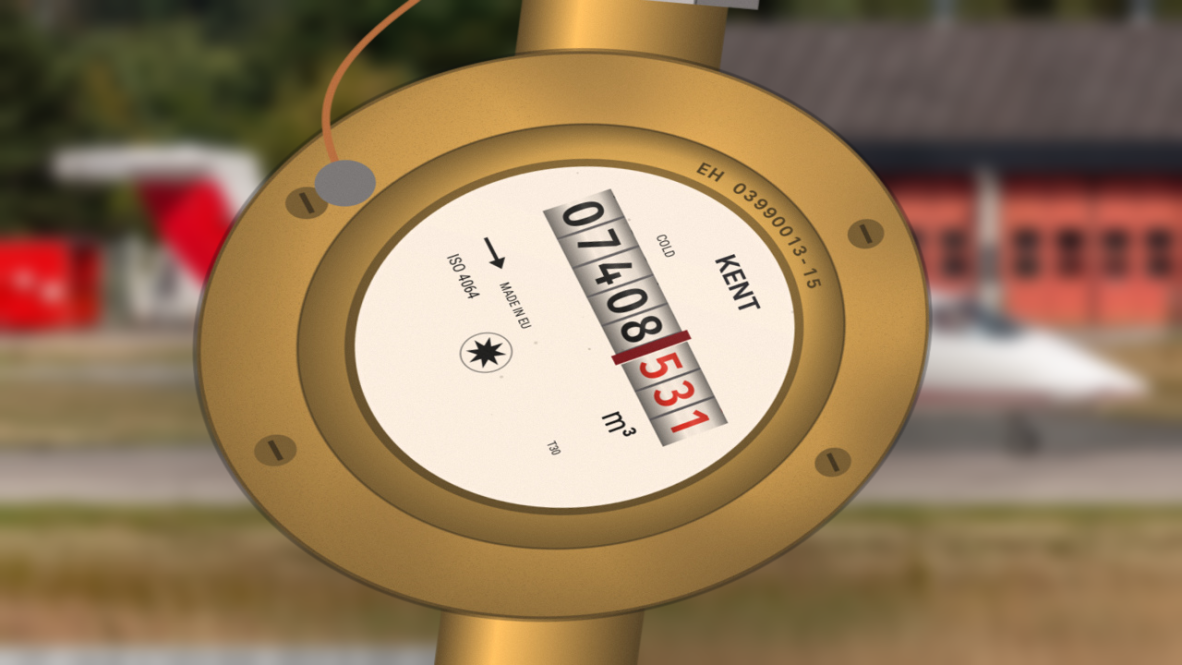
7408.531m³
